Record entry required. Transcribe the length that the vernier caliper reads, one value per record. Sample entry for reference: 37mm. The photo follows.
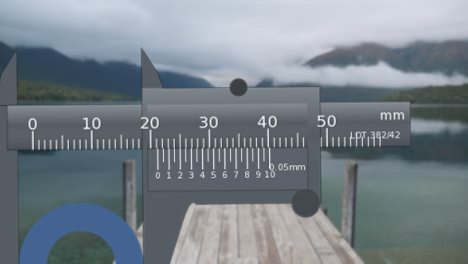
21.2mm
